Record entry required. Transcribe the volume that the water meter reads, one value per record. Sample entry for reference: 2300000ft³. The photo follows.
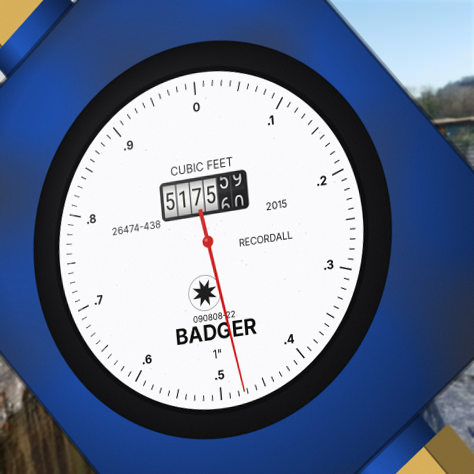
517559.47ft³
